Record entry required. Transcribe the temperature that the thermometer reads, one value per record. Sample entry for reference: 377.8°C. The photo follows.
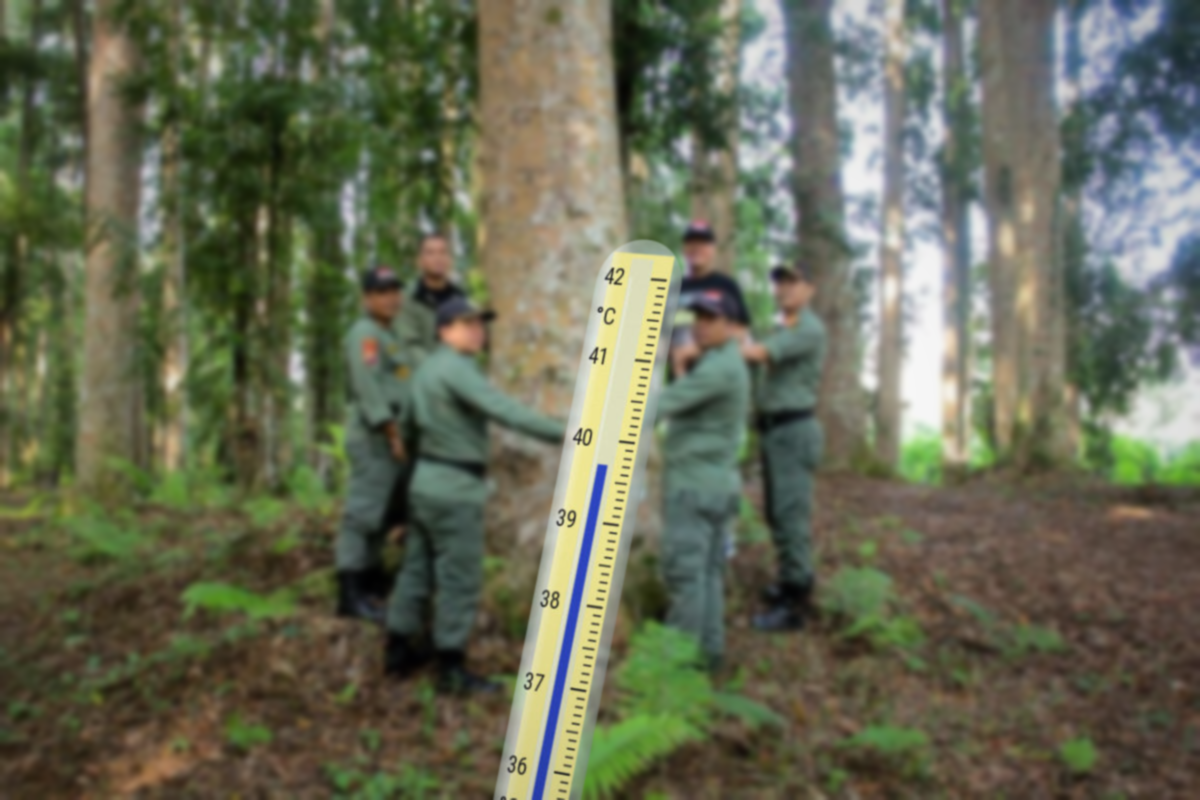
39.7°C
